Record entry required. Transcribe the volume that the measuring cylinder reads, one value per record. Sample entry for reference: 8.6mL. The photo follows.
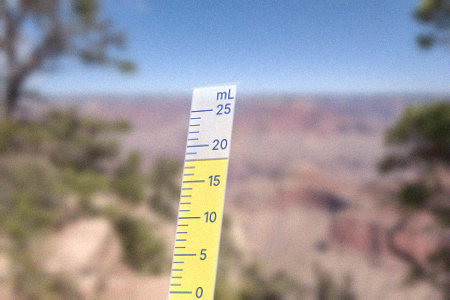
18mL
